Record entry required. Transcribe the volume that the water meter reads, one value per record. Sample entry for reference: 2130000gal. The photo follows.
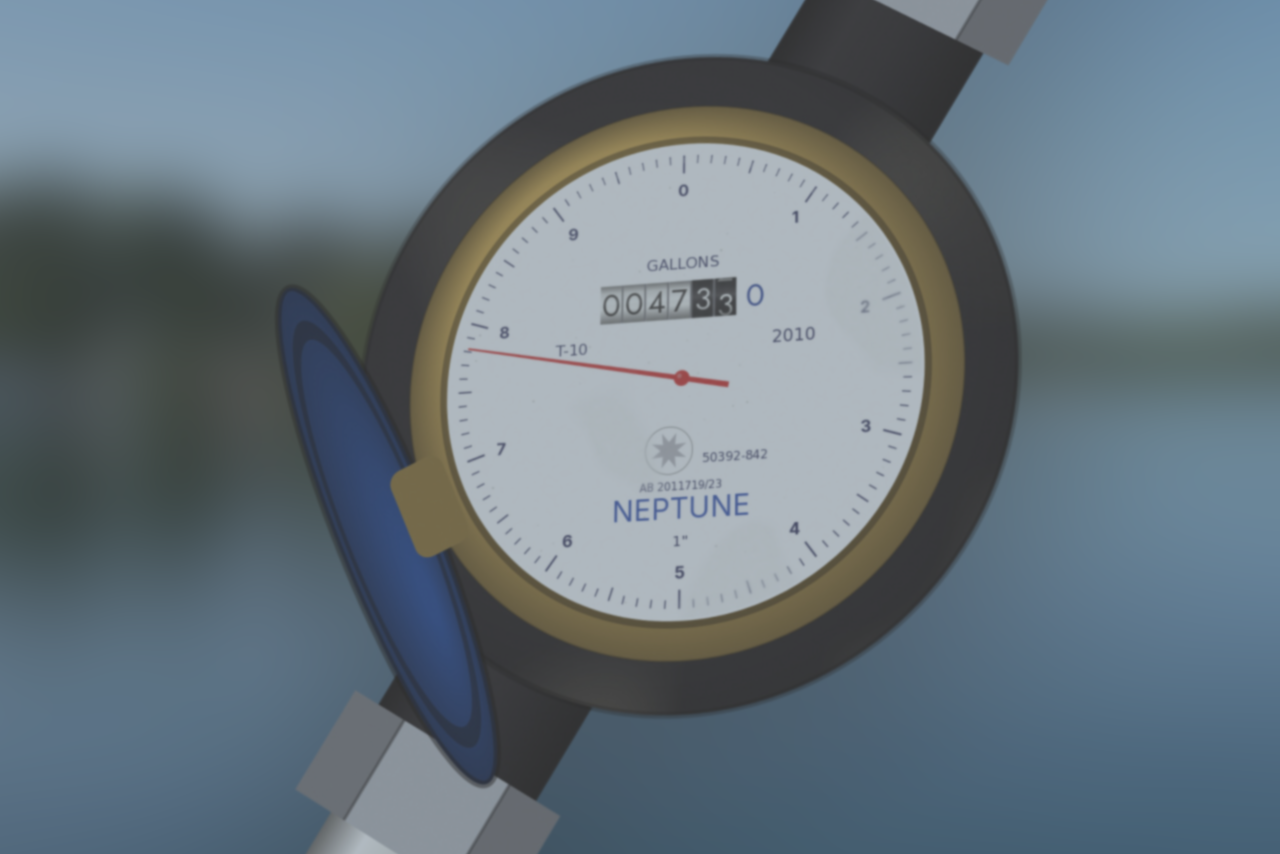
47327.8gal
